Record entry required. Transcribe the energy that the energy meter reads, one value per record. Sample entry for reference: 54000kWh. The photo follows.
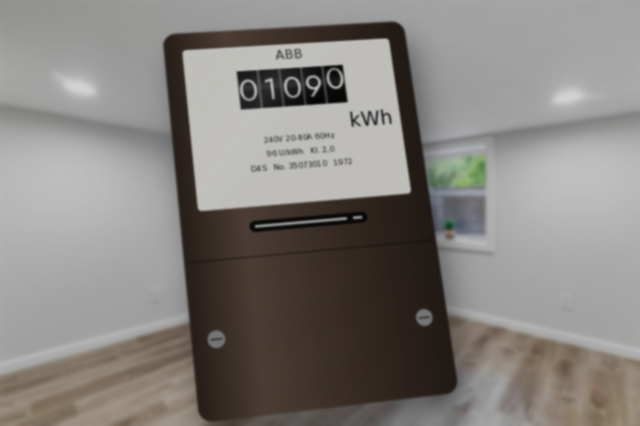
1090kWh
